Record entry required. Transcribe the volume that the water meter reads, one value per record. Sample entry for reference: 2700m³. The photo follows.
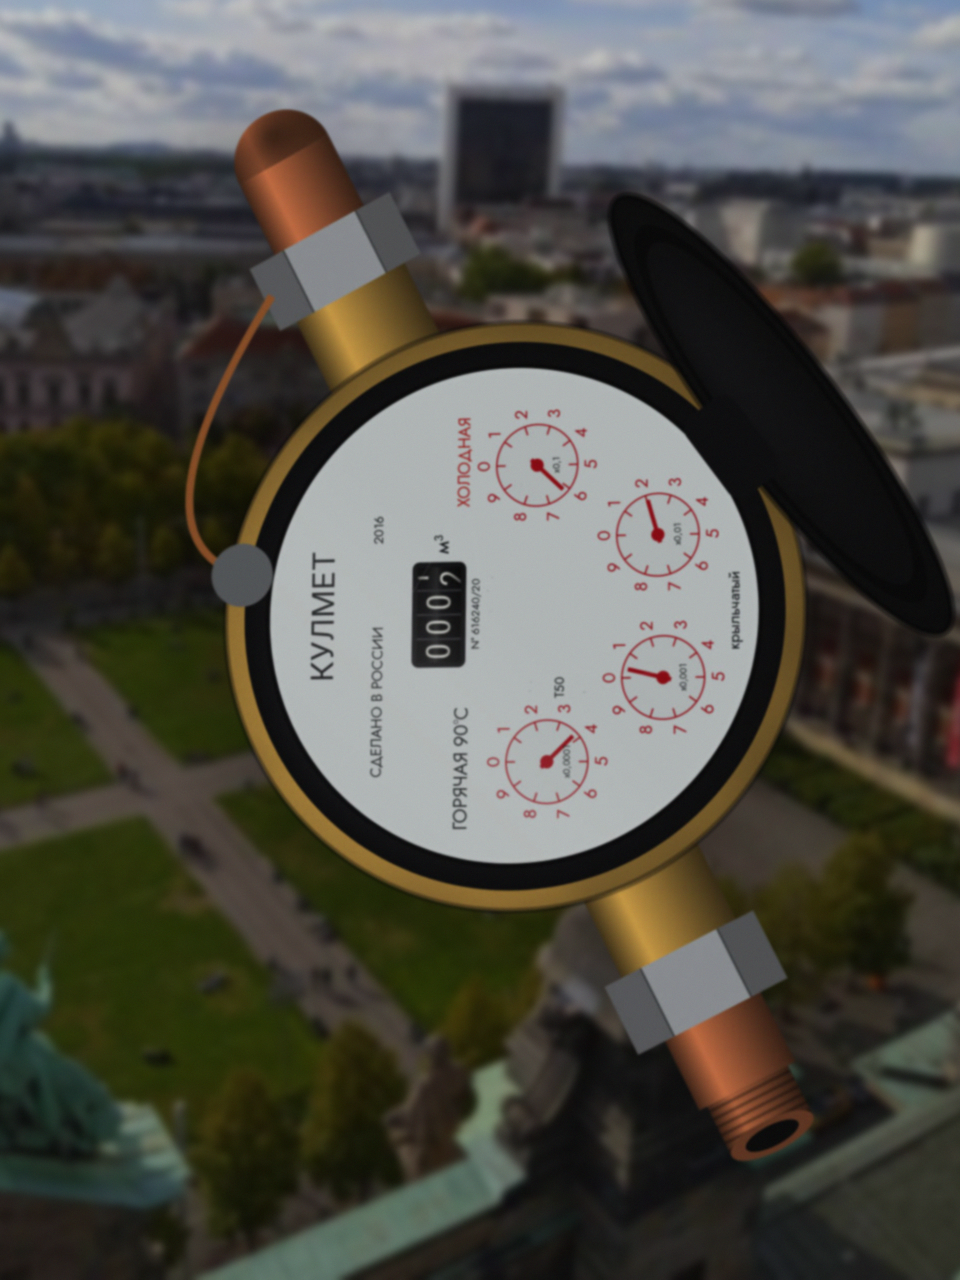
1.6203m³
